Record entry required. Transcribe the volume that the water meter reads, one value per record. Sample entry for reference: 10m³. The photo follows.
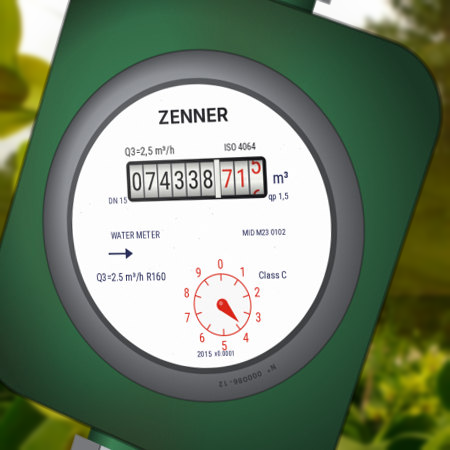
74338.7153m³
